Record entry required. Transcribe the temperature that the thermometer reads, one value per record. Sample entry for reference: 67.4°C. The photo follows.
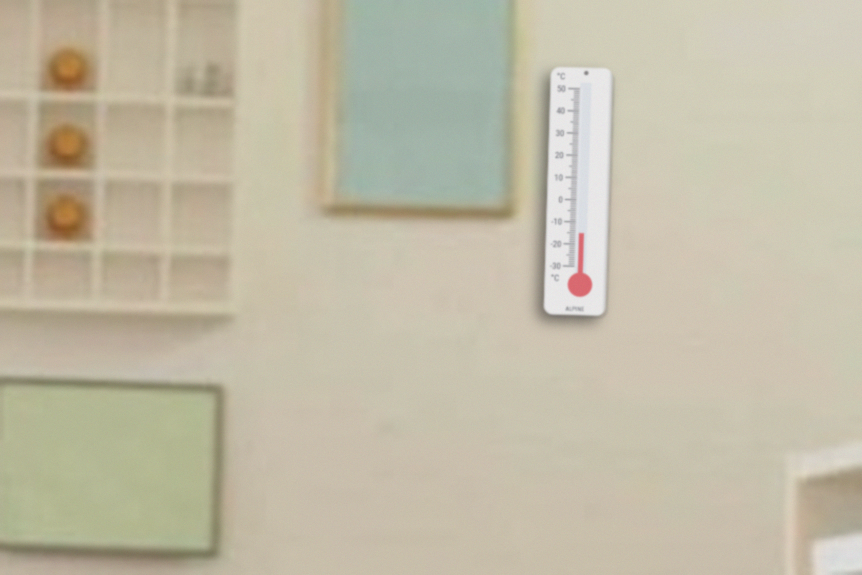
-15°C
